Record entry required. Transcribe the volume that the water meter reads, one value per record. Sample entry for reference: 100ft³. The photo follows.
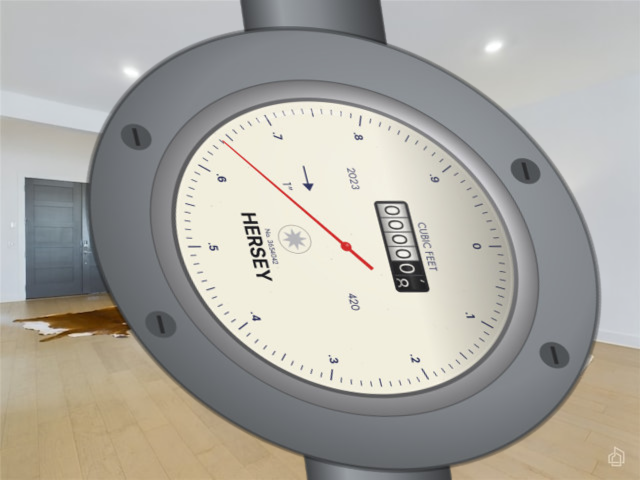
7.64ft³
